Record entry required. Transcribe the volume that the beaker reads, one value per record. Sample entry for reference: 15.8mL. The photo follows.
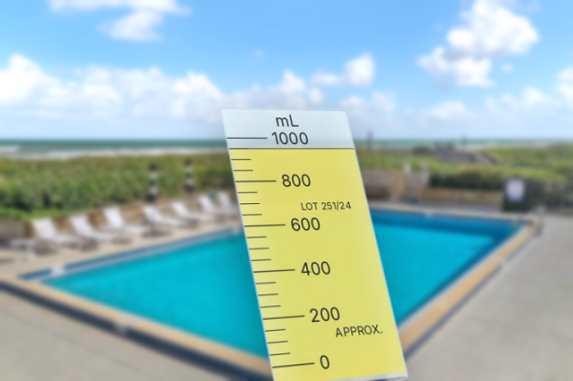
950mL
